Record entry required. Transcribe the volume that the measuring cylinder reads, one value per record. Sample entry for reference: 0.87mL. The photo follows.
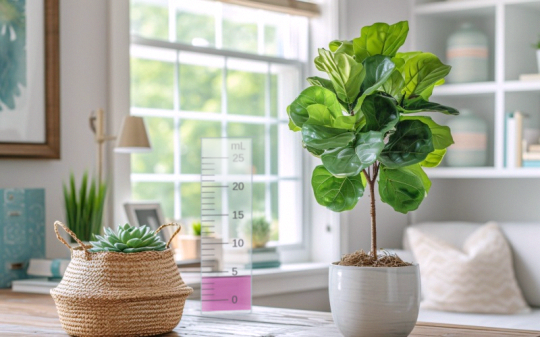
4mL
